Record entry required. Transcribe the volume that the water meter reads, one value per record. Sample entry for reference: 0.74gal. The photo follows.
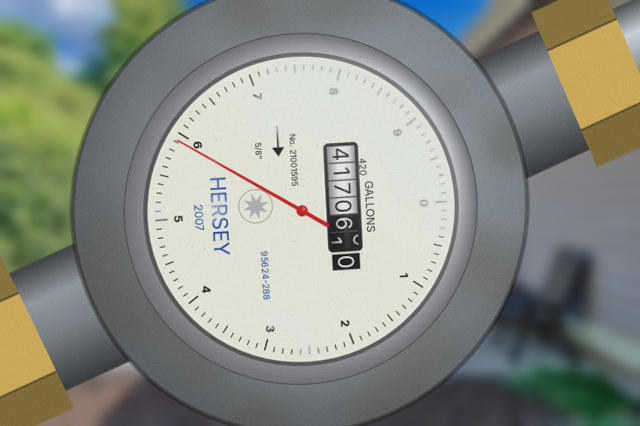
4170605.9gal
